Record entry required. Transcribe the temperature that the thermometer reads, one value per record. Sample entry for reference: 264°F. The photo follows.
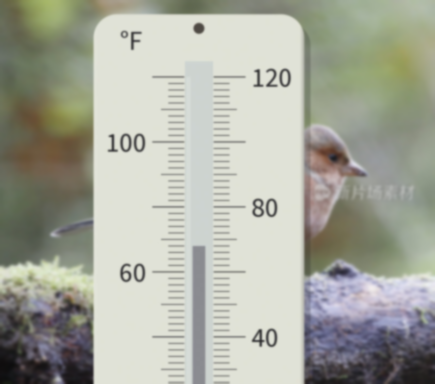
68°F
